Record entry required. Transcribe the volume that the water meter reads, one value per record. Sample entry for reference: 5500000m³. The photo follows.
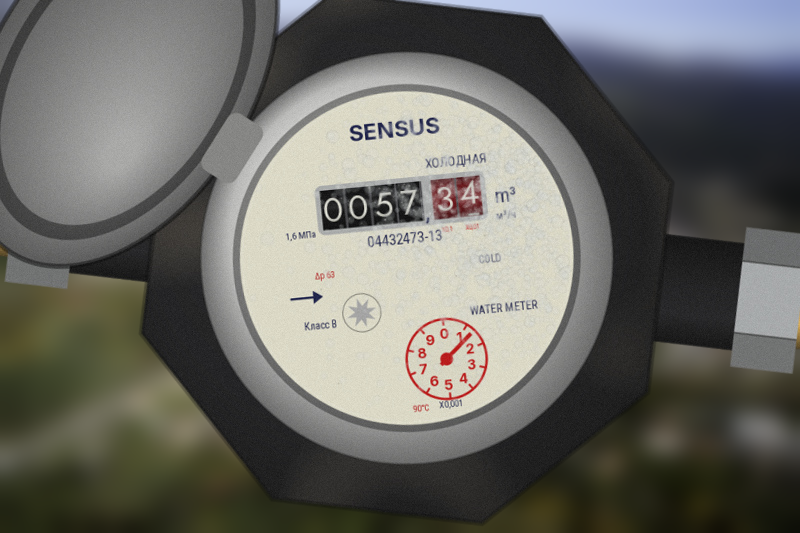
57.341m³
